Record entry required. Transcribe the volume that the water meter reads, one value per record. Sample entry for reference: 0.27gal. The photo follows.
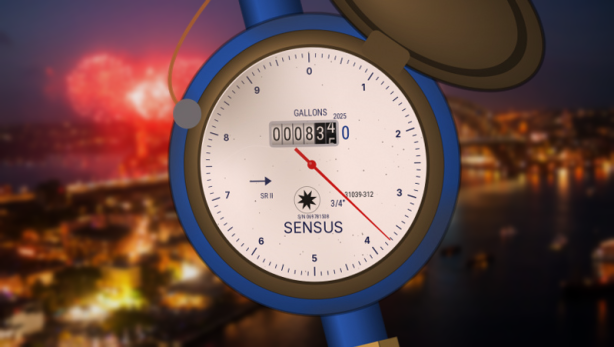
8343.7gal
